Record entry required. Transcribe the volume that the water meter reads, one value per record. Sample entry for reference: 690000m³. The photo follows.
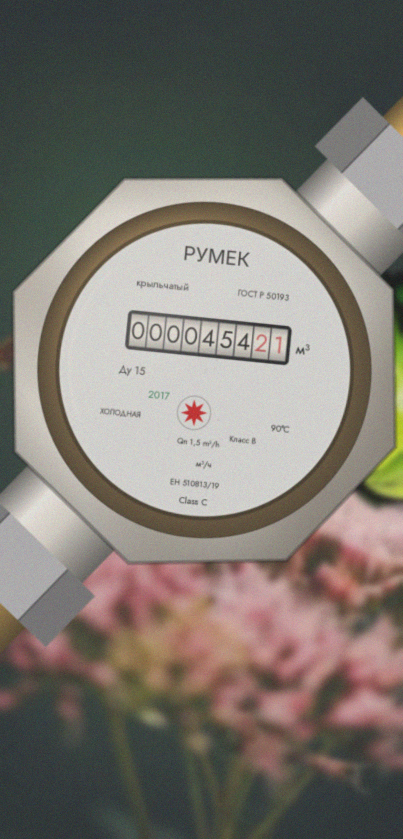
454.21m³
